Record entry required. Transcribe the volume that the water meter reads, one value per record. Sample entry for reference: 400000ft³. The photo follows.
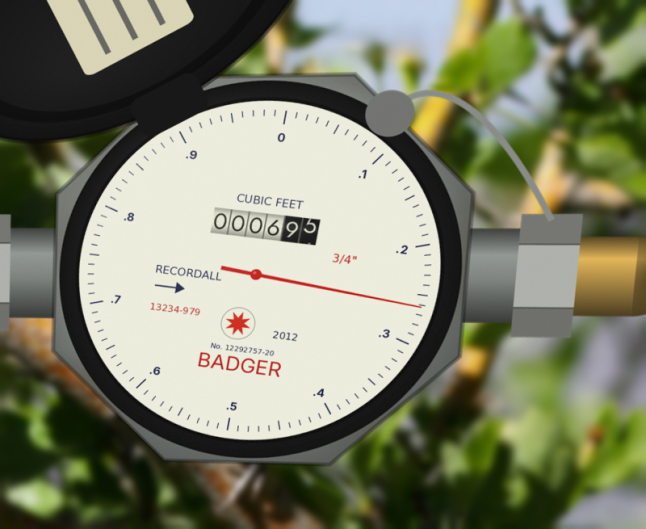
695.26ft³
